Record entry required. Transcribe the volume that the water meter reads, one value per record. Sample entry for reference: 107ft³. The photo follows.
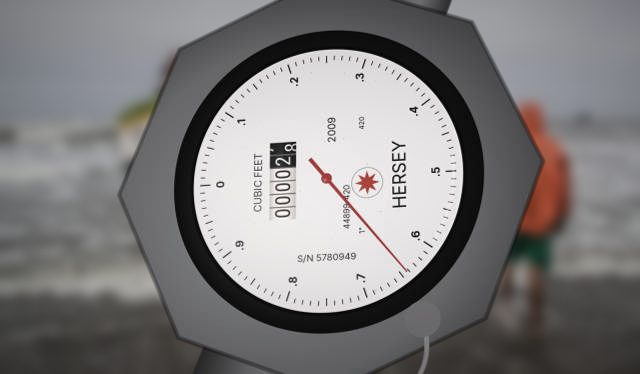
27.64ft³
